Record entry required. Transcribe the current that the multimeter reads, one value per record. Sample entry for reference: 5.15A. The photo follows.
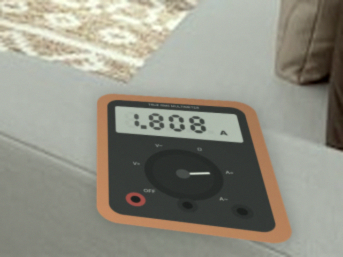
1.808A
